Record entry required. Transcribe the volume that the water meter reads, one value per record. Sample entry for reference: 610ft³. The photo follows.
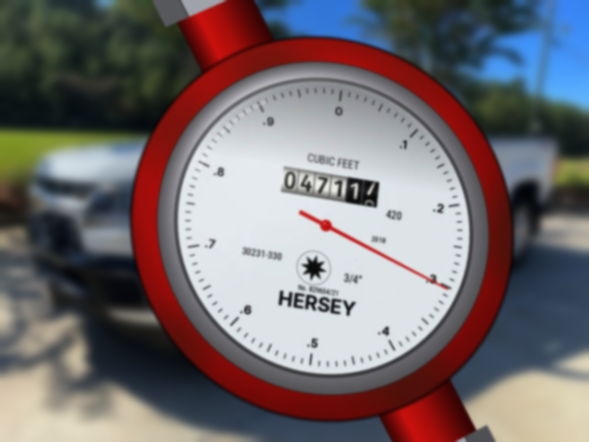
47117.30ft³
